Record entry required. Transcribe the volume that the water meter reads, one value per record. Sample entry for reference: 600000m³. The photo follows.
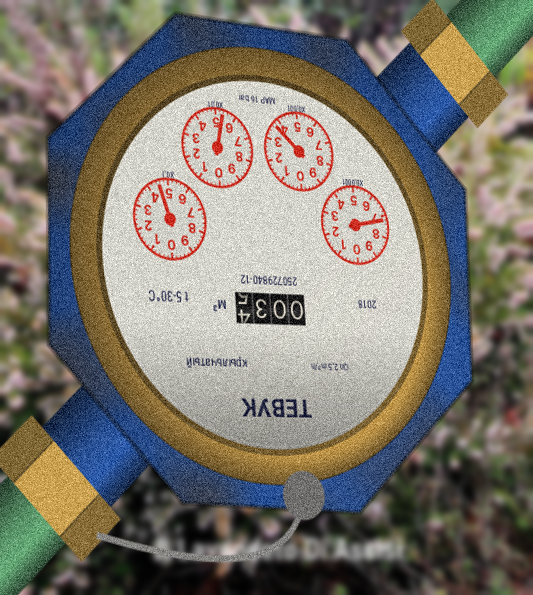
34.4537m³
